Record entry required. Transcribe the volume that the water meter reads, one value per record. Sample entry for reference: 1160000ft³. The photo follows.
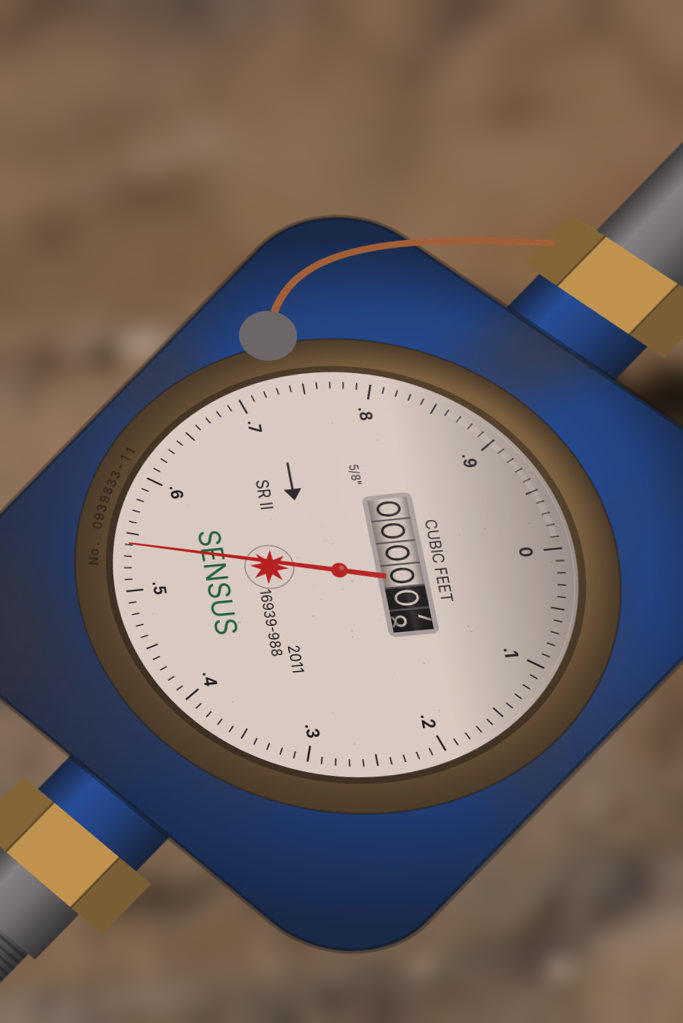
7.54ft³
